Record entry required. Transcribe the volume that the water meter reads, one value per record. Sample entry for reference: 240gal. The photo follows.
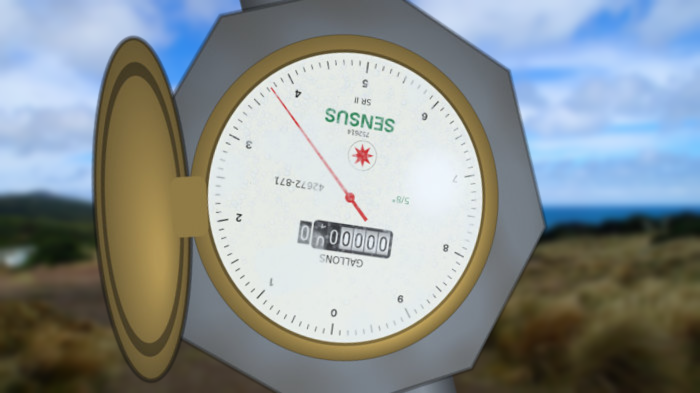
3.7gal
